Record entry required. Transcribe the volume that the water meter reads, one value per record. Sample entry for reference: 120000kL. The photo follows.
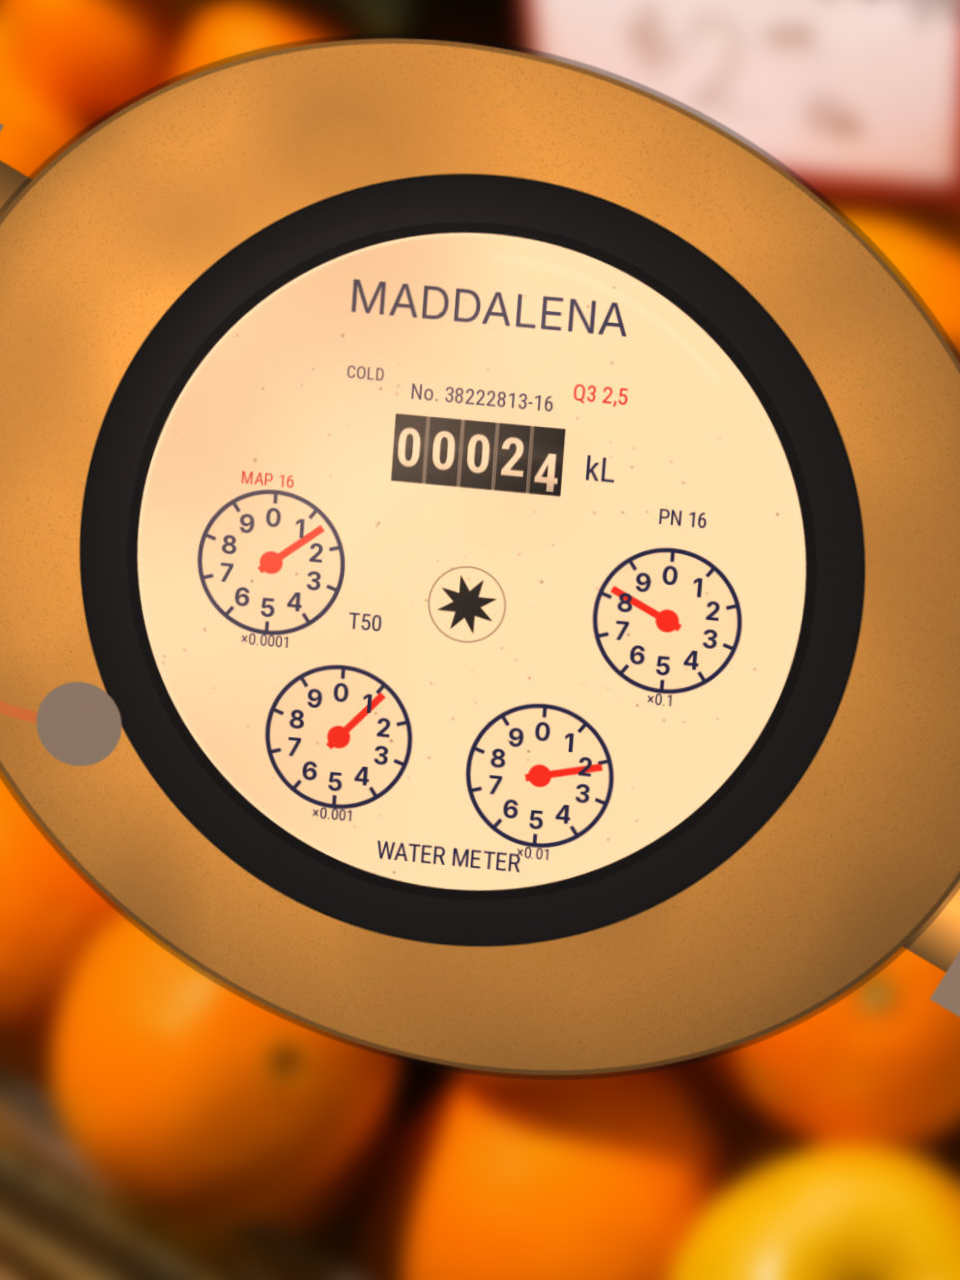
23.8211kL
